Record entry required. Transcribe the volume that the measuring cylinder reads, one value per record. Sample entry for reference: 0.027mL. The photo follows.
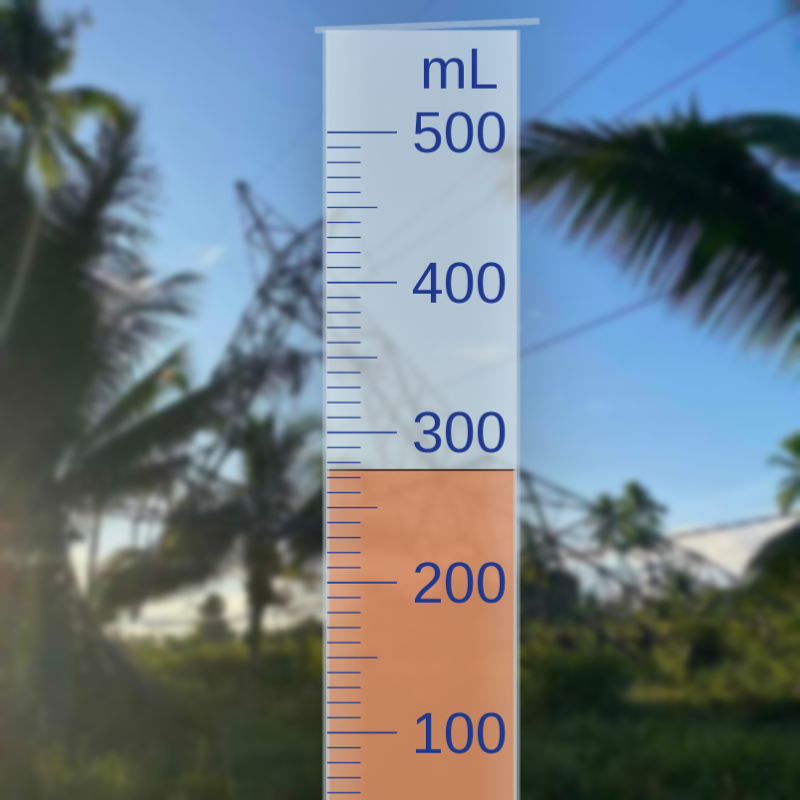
275mL
